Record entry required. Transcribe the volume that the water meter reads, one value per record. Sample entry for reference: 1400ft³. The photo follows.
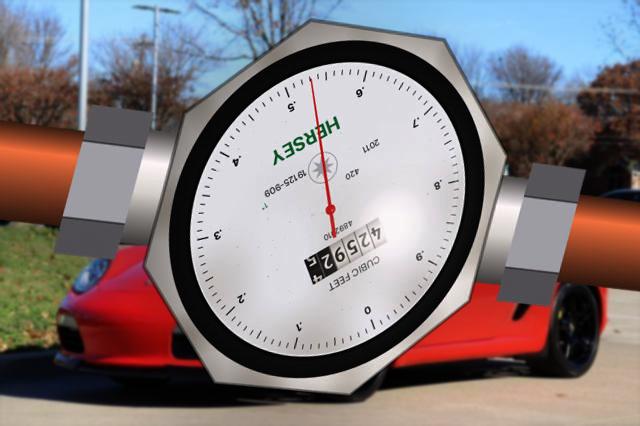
425924.53ft³
